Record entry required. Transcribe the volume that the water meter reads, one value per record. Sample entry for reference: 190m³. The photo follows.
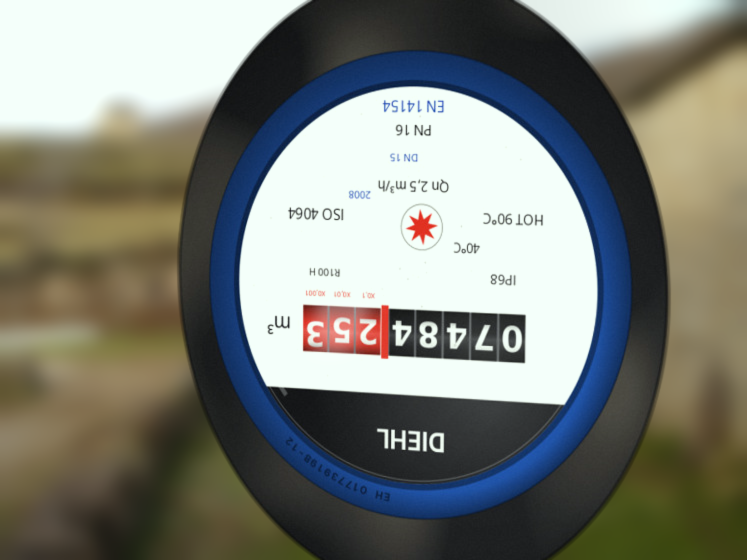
7484.253m³
